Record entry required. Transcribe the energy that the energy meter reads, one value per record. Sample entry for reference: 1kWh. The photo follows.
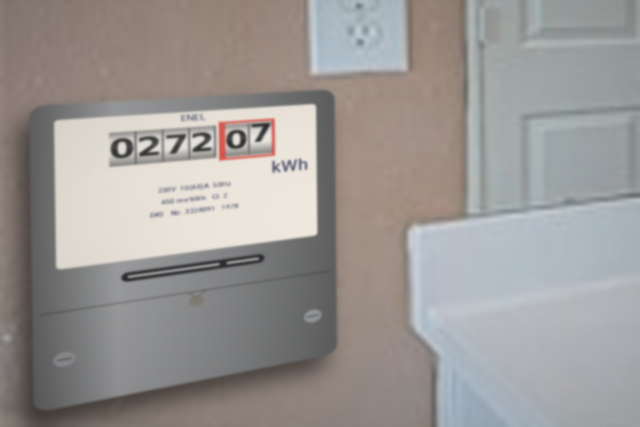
272.07kWh
